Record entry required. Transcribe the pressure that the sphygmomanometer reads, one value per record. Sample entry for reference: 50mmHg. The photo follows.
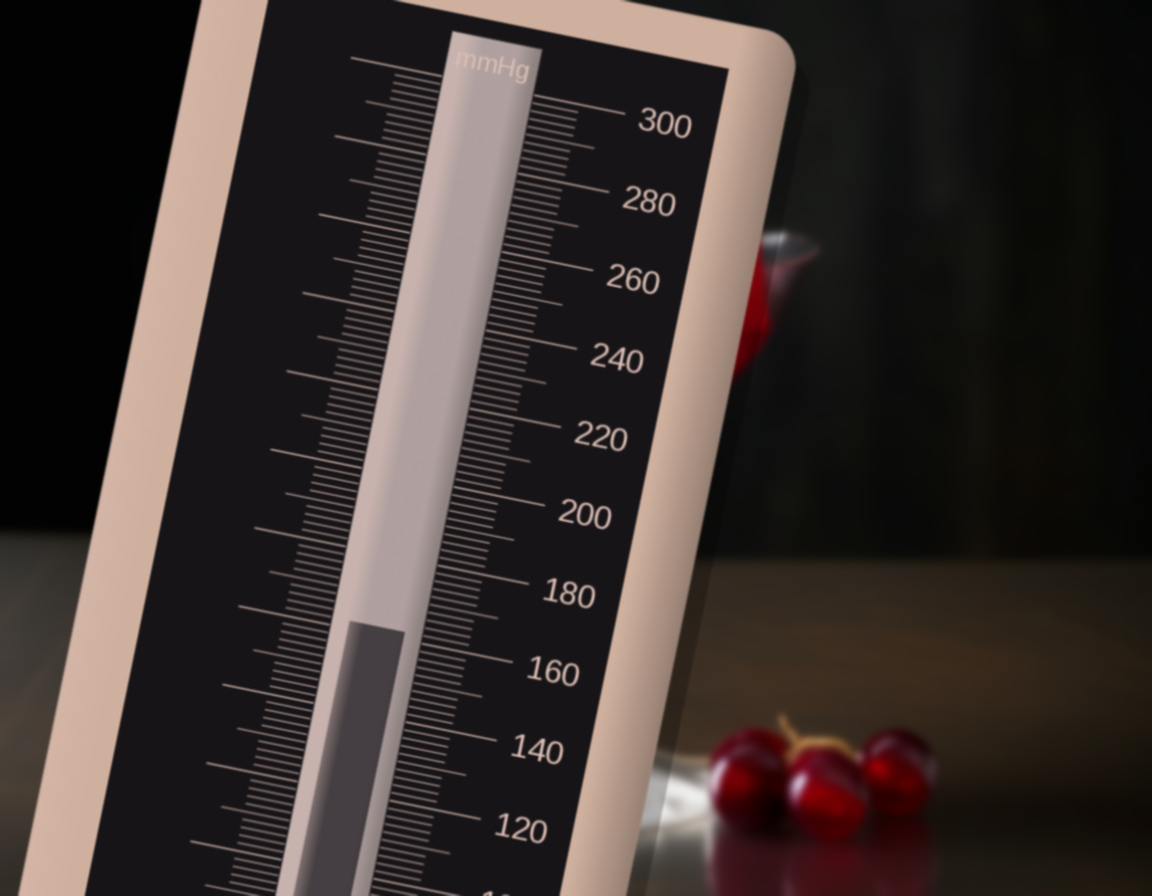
162mmHg
